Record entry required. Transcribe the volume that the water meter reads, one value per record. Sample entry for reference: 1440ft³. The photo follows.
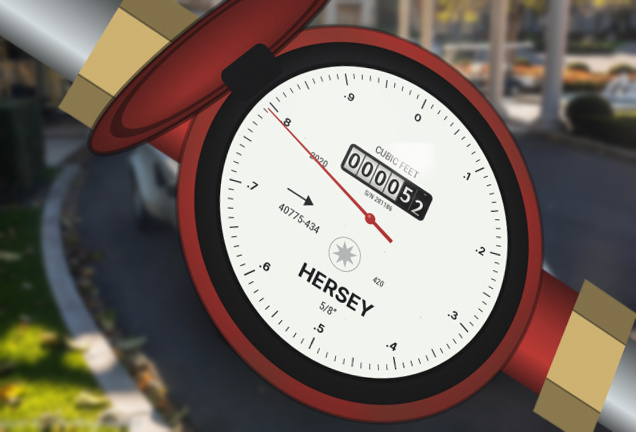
51.79ft³
